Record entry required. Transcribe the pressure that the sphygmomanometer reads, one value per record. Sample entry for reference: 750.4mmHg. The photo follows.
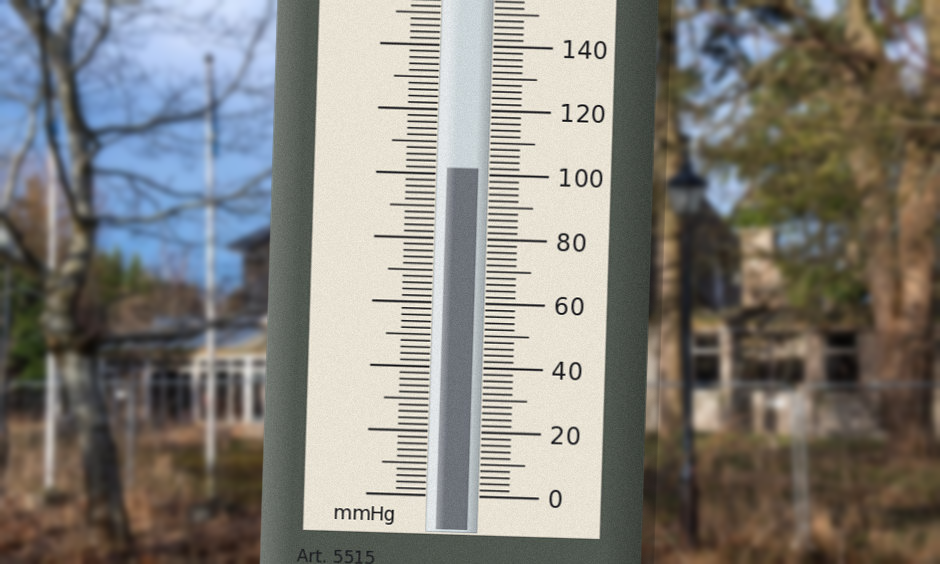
102mmHg
